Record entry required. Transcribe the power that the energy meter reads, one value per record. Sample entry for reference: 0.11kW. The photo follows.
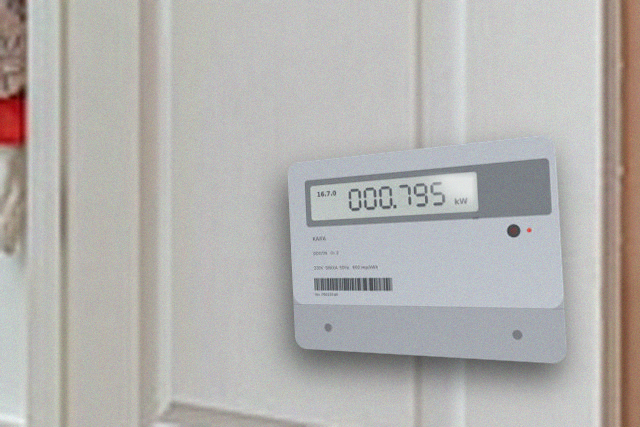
0.795kW
